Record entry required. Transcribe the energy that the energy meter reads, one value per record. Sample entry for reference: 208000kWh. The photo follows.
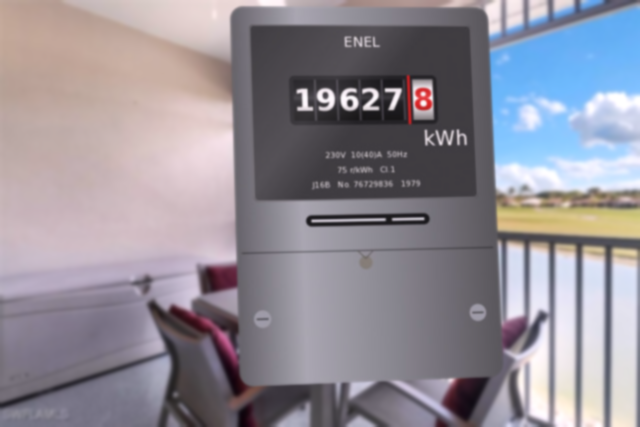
19627.8kWh
